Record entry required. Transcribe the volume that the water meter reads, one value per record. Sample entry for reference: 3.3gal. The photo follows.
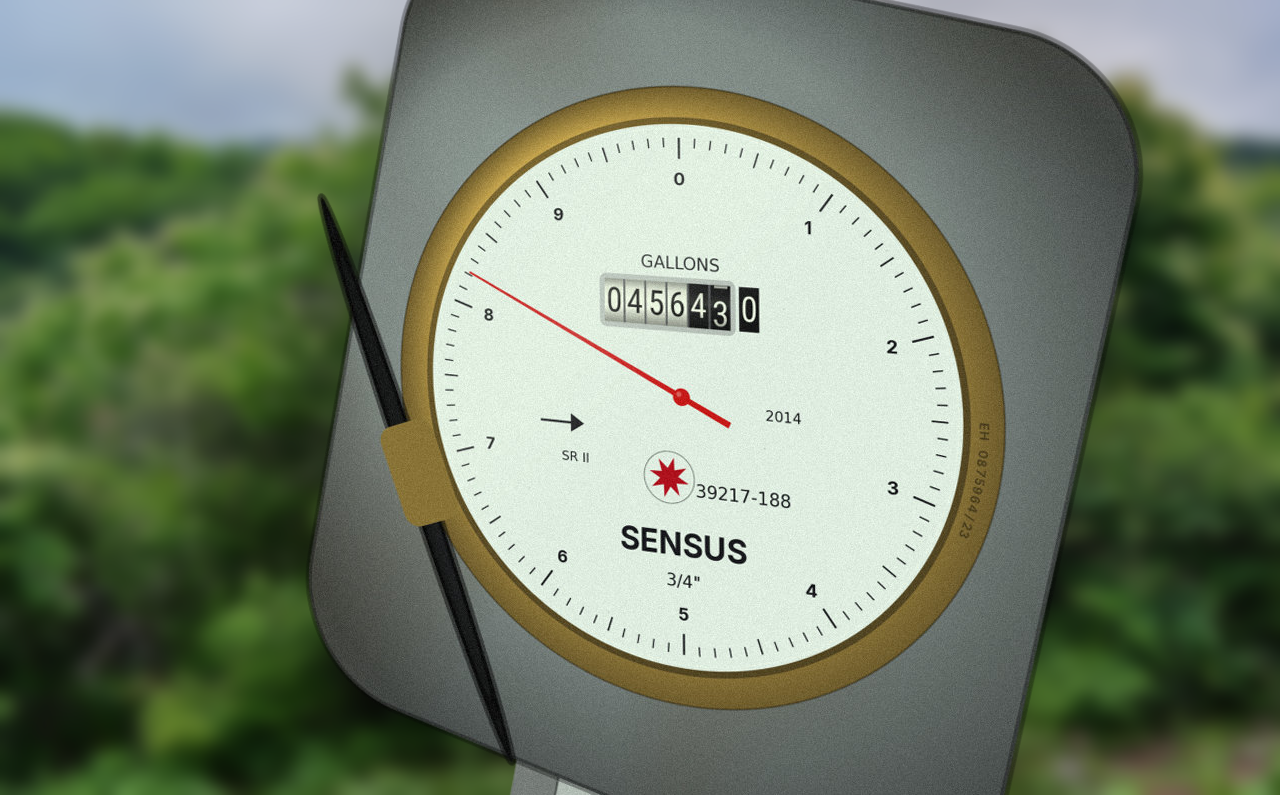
456428.2gal
